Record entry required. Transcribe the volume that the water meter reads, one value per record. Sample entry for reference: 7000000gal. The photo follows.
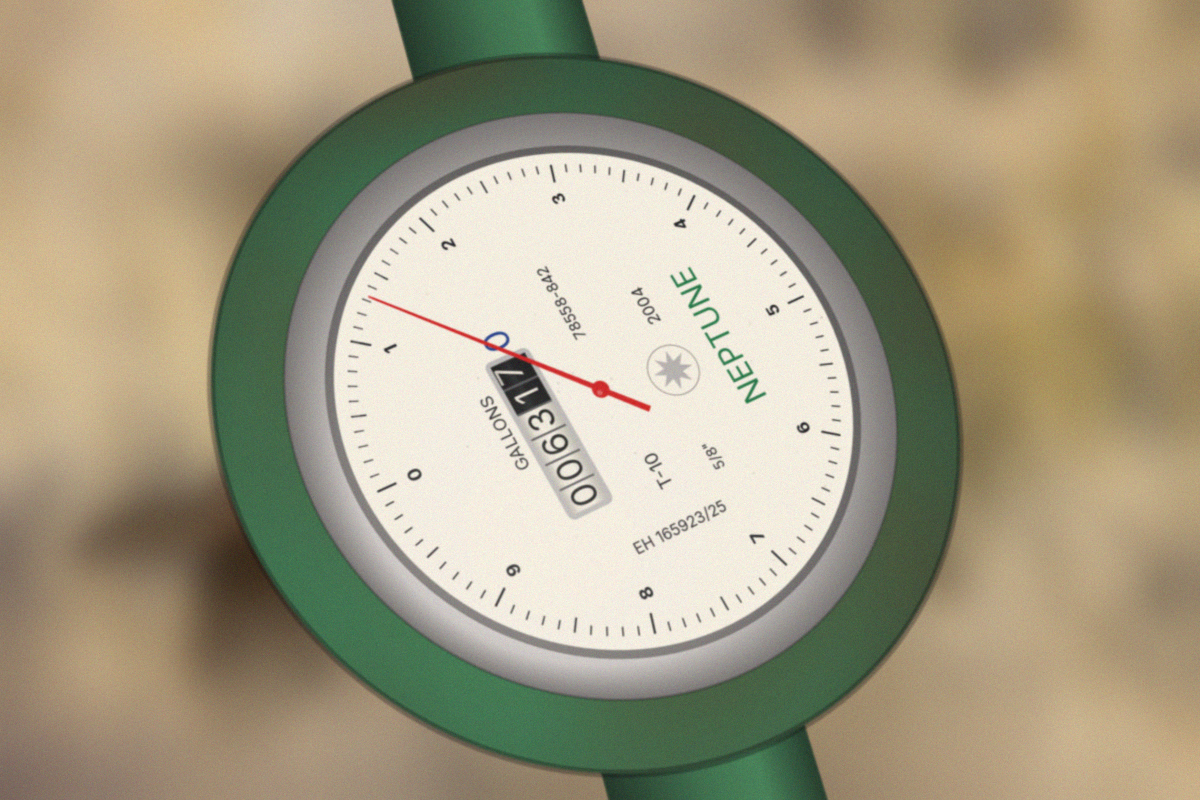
63171.3gal
